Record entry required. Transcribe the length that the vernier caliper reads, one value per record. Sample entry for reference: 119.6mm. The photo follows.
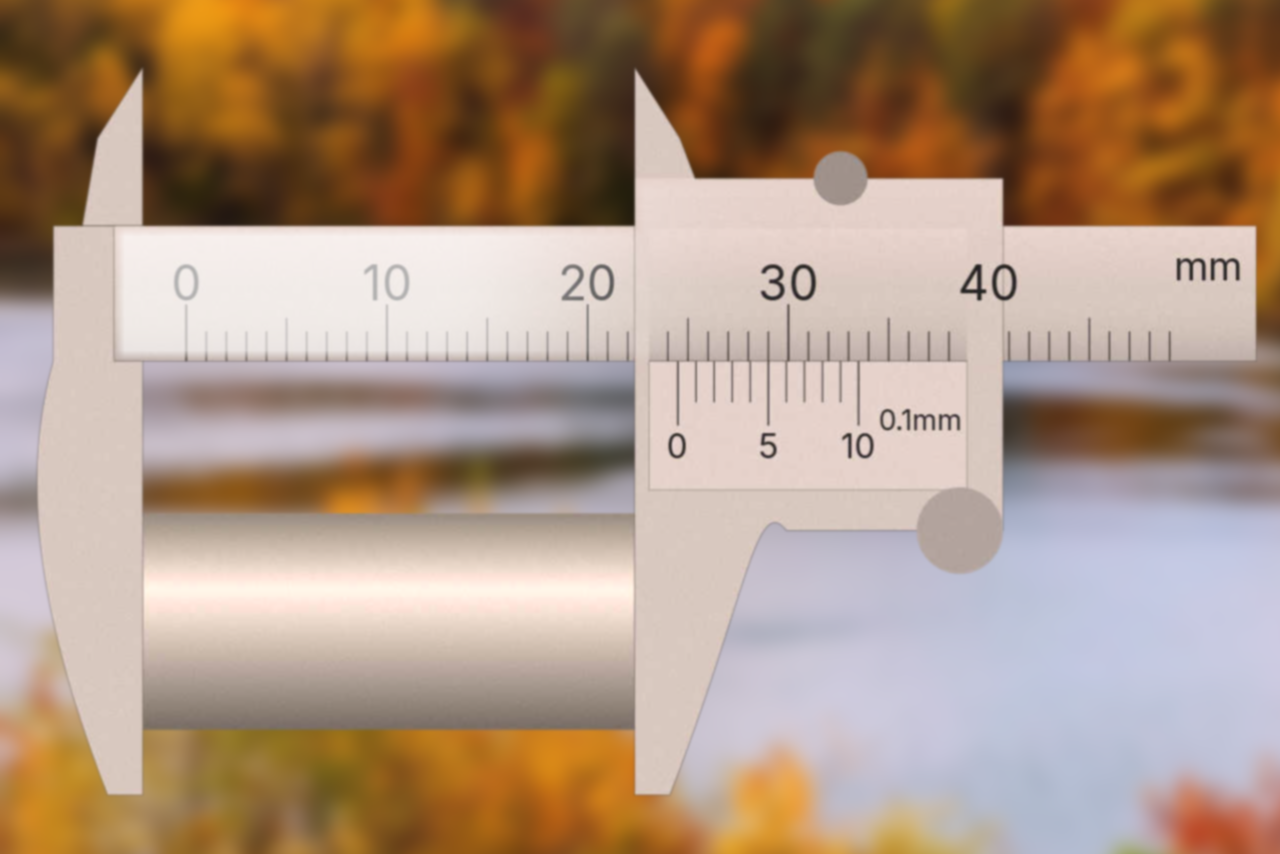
24.5mm
